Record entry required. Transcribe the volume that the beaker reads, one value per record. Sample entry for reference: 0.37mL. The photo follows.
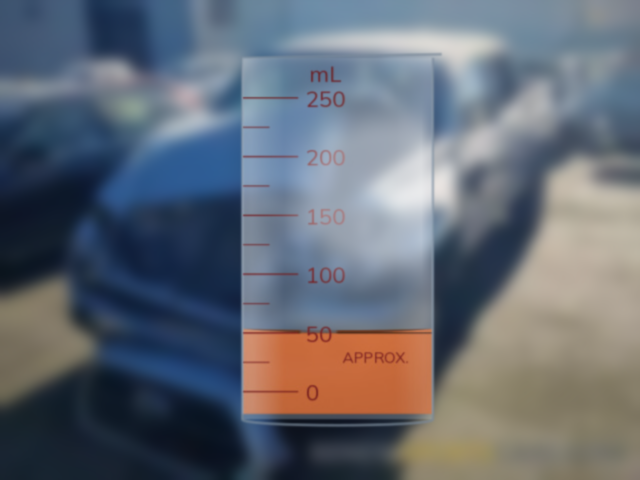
50mL
